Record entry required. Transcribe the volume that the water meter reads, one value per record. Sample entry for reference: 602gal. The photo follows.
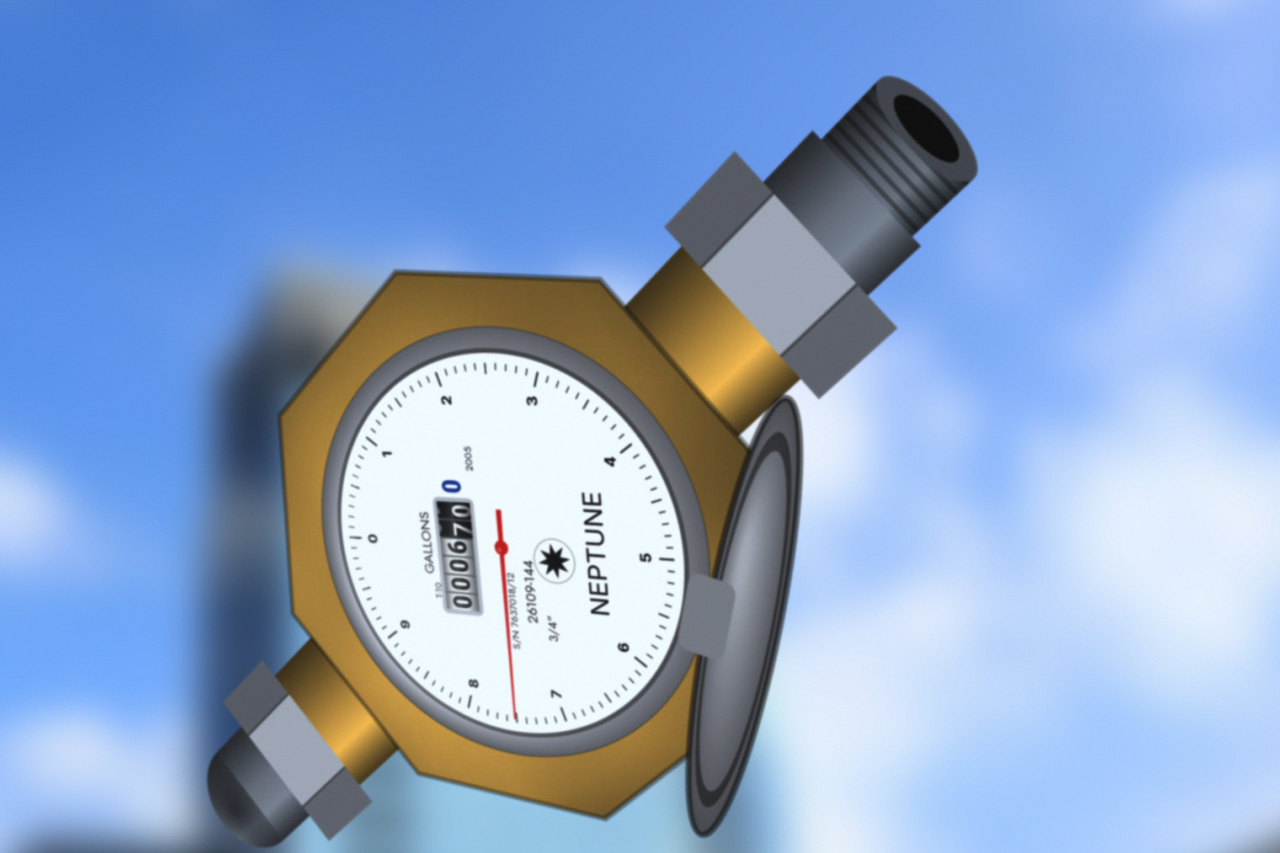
6697.5gal
